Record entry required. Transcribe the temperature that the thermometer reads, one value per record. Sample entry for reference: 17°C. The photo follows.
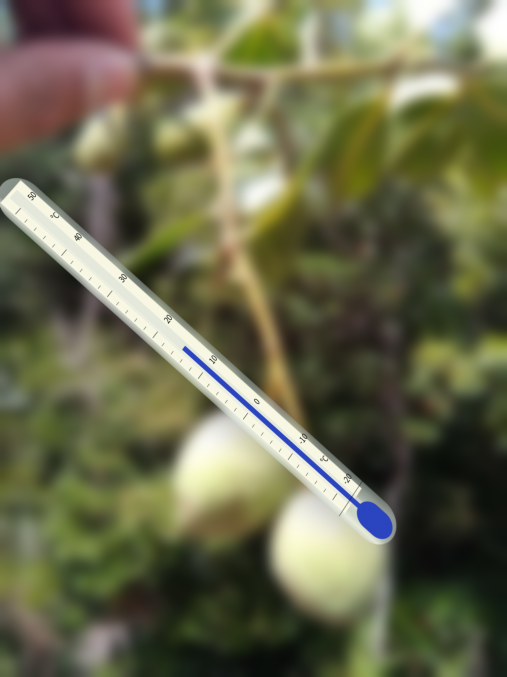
15°C
